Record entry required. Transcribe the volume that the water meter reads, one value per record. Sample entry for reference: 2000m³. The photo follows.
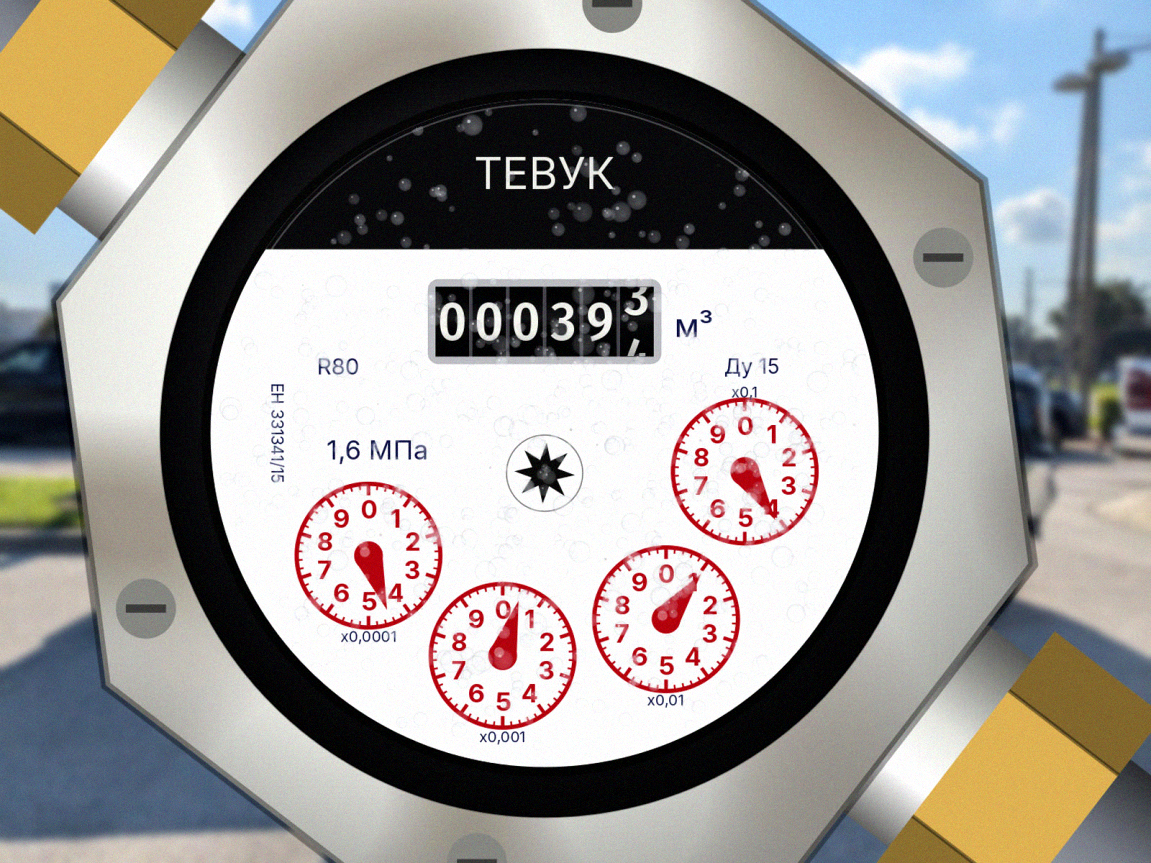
393.4104m³
